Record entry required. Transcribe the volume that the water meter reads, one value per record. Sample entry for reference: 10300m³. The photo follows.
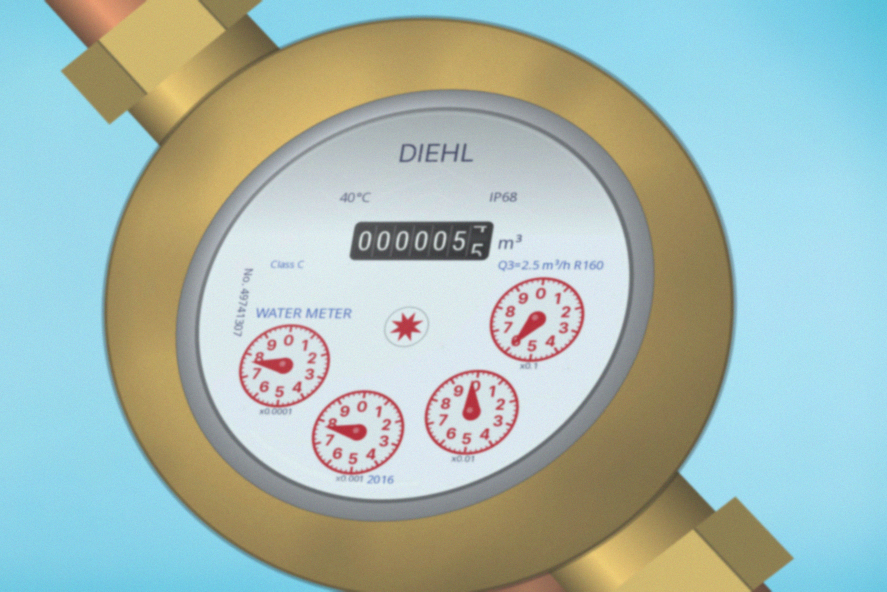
54.5977m³
